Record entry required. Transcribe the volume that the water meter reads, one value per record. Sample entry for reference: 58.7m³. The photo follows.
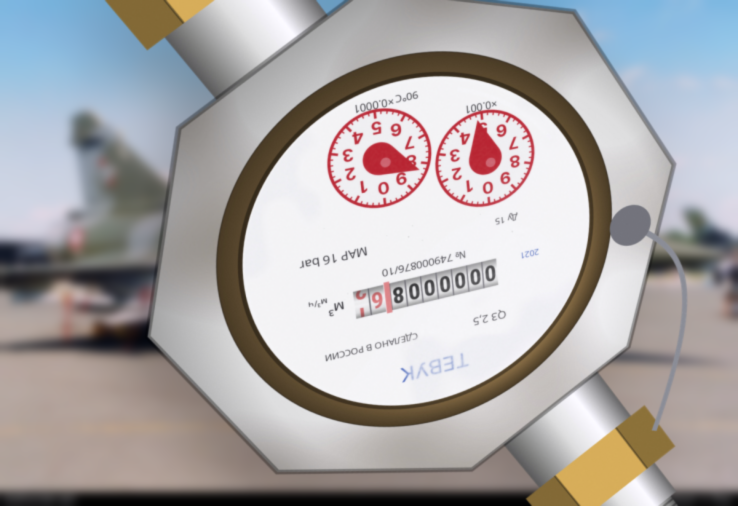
8.6148m³
